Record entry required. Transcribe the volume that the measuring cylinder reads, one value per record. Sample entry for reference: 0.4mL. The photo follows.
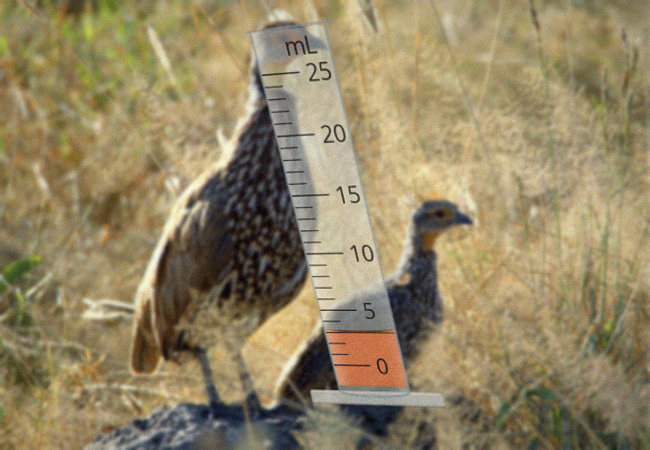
3mL
